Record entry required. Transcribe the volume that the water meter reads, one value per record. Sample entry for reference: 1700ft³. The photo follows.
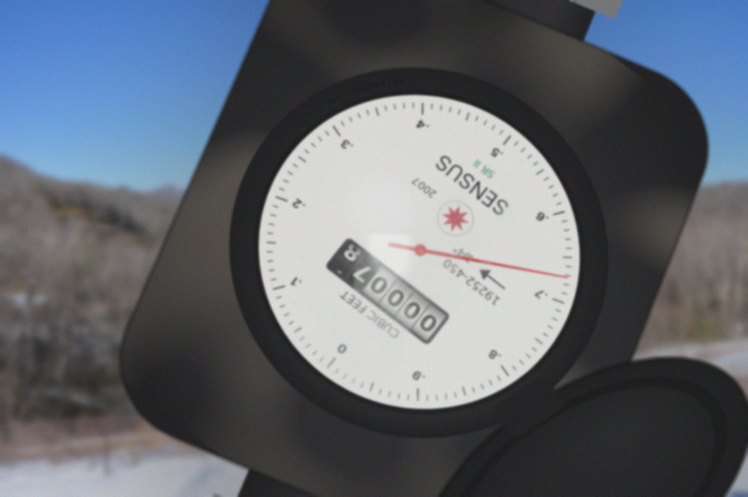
77.67ft³
